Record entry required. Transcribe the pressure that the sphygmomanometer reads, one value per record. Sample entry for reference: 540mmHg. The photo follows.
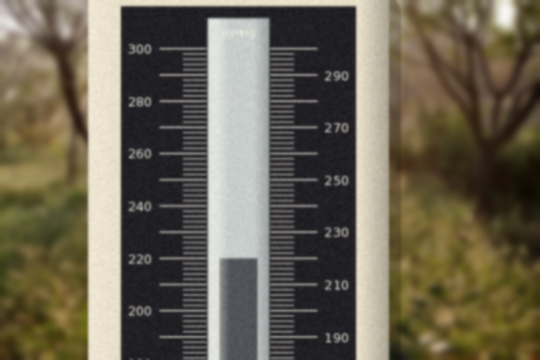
220mmHg
